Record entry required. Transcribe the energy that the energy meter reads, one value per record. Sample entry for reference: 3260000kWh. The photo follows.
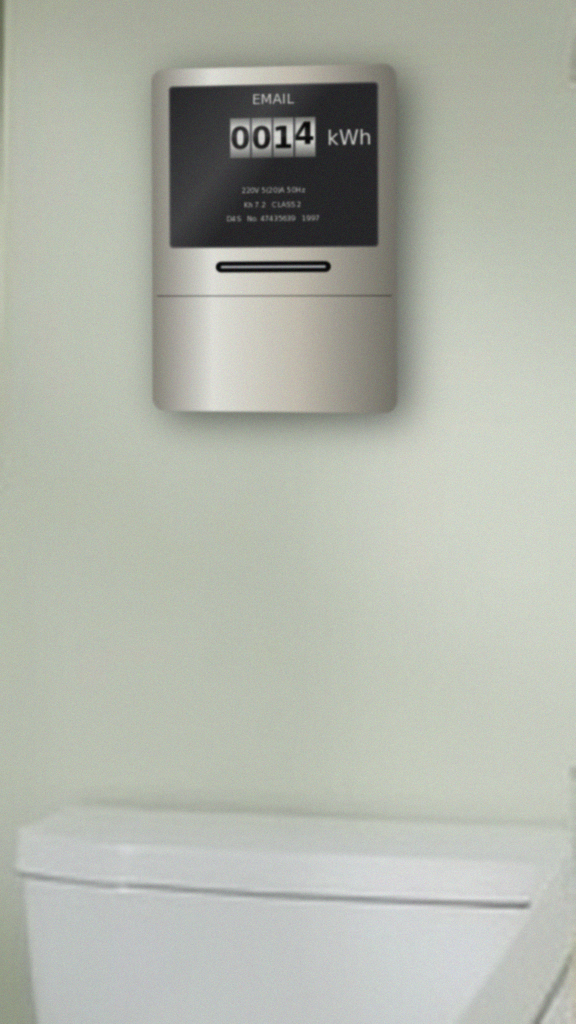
14kWh
